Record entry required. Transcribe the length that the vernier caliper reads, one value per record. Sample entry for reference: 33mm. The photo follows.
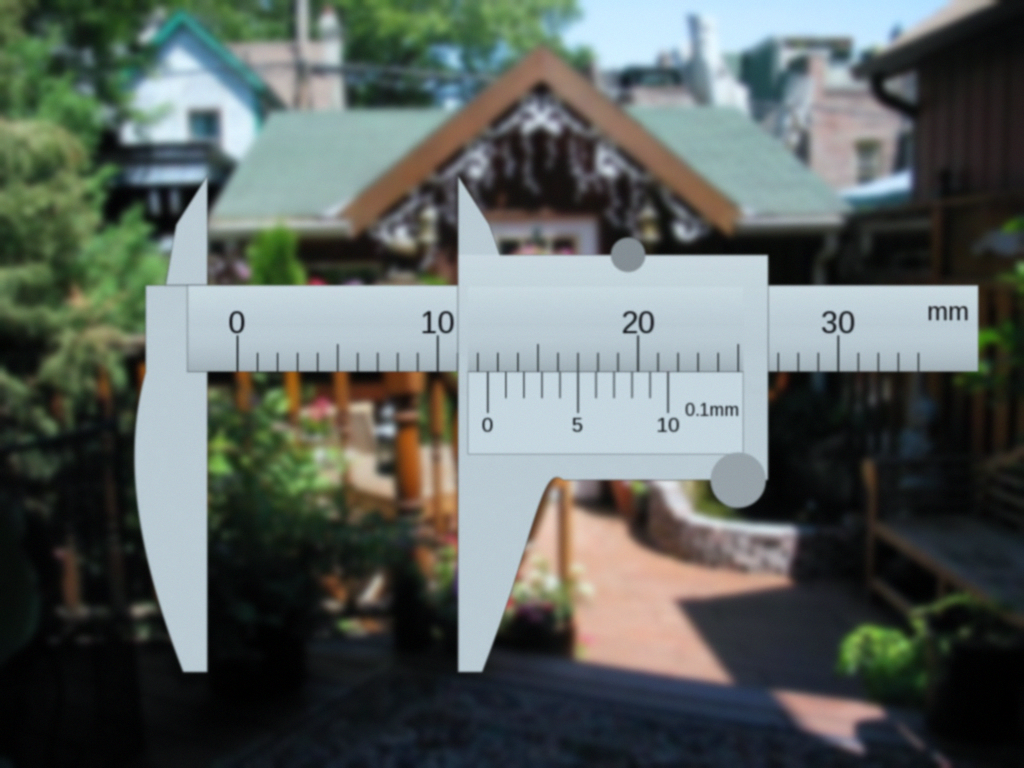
12.5mm
